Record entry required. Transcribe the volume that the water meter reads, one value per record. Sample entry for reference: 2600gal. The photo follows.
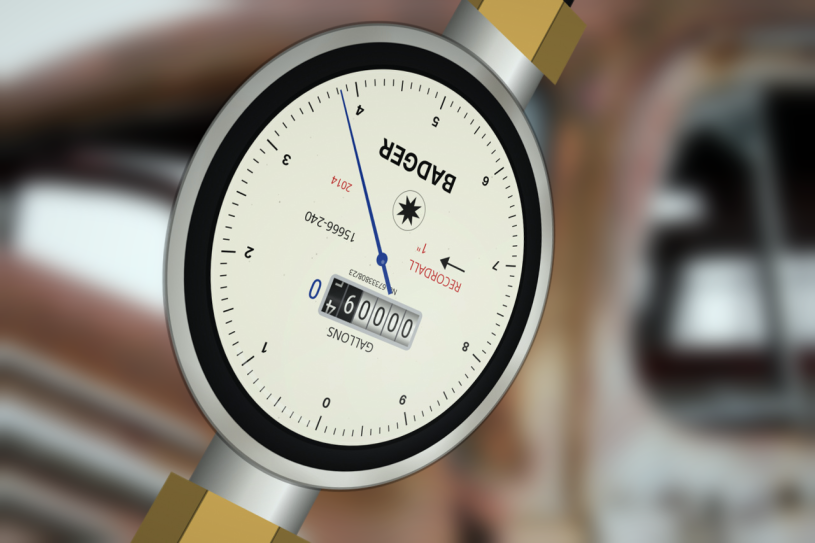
943.8gal
